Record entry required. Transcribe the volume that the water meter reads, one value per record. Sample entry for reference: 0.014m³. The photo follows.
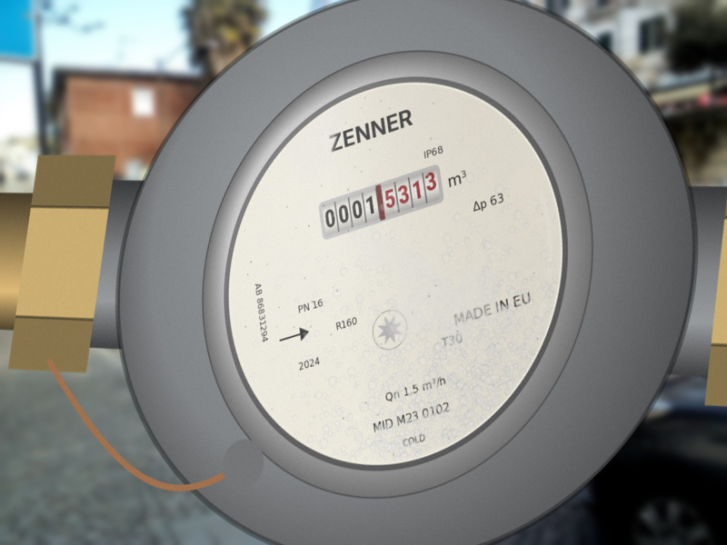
1.5313m³
